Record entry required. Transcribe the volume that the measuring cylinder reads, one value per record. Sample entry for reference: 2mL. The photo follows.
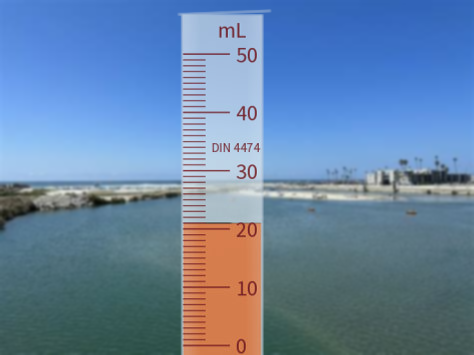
21mL
